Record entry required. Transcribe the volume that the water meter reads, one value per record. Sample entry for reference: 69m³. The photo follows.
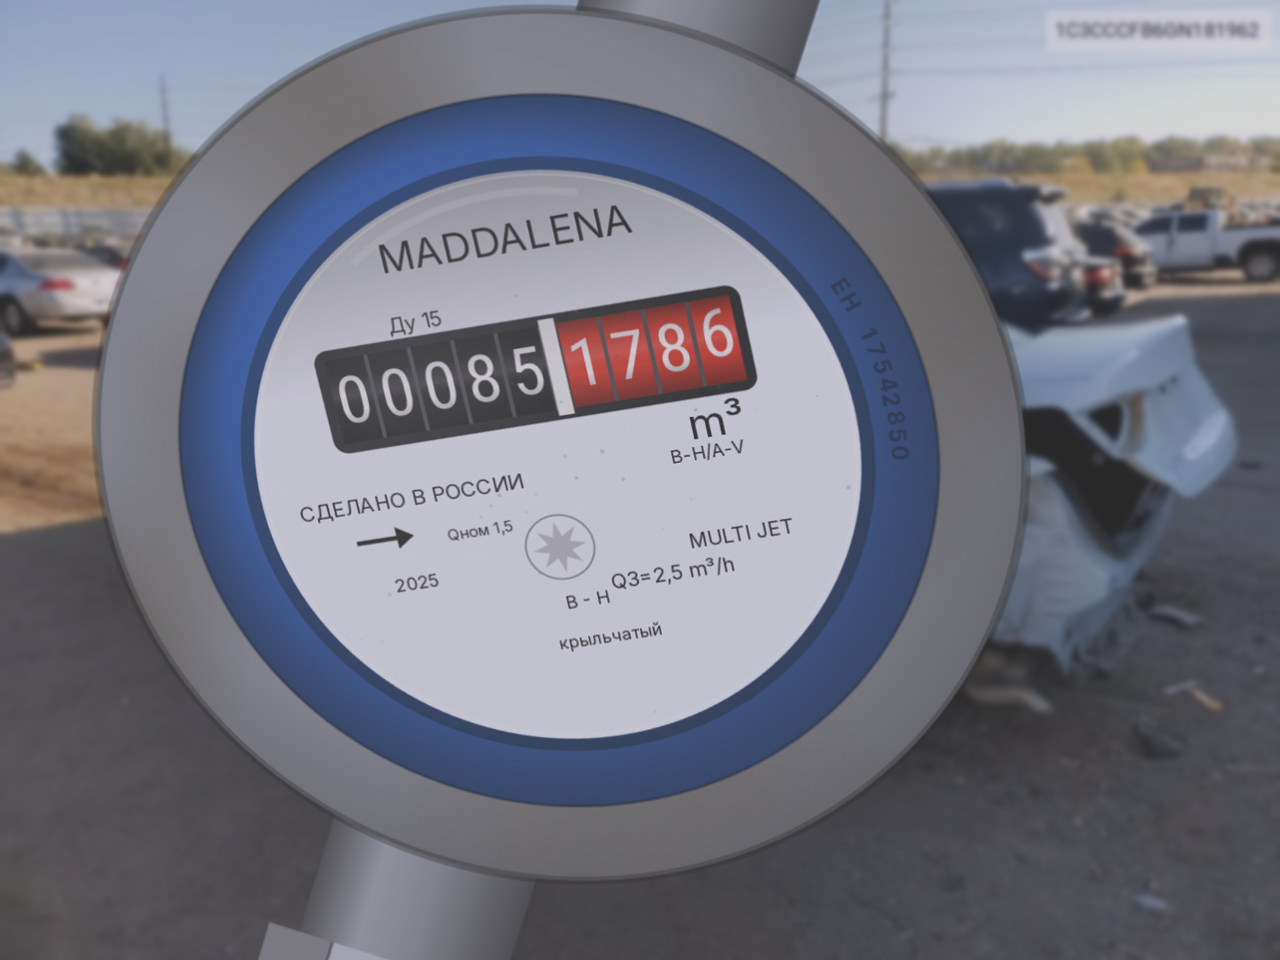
85.1786m³
